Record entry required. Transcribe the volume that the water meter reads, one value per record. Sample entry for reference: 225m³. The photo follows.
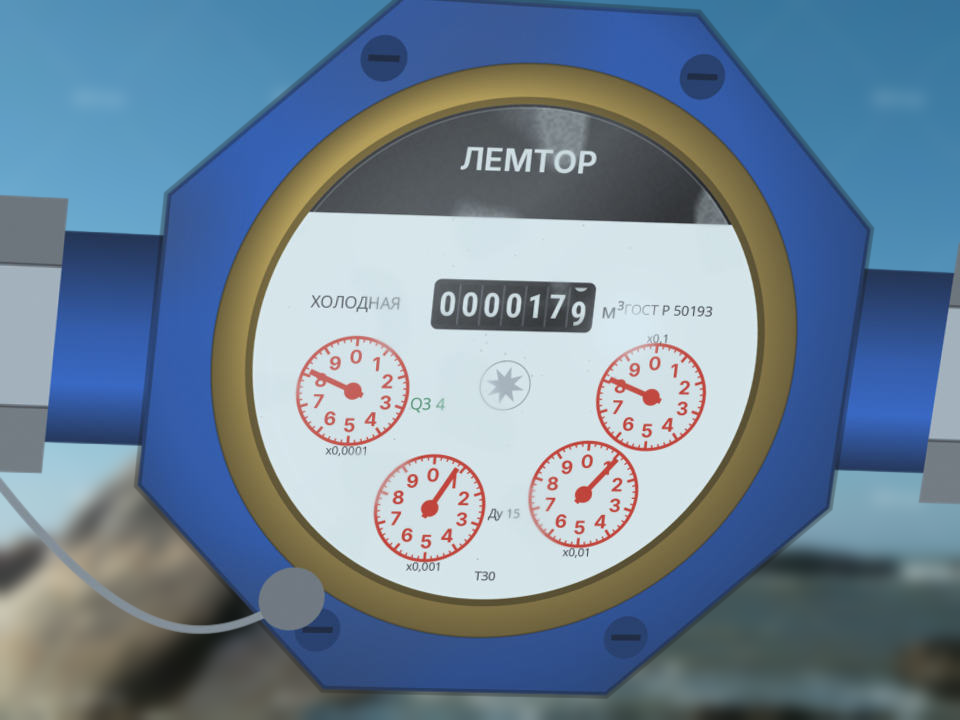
178.8108m³
